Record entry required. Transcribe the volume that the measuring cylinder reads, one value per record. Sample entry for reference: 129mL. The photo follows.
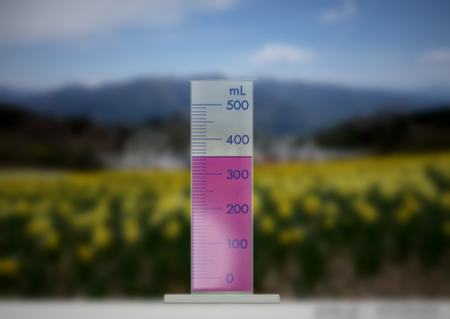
350mL
